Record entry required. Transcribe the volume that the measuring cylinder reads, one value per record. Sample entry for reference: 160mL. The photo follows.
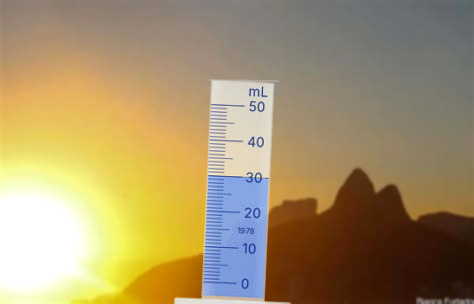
30mL
